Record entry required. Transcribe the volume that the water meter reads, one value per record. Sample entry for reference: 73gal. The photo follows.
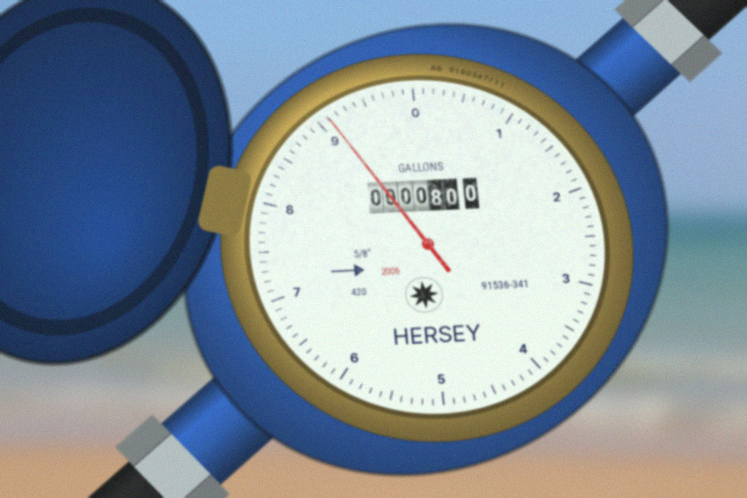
799.1gal
